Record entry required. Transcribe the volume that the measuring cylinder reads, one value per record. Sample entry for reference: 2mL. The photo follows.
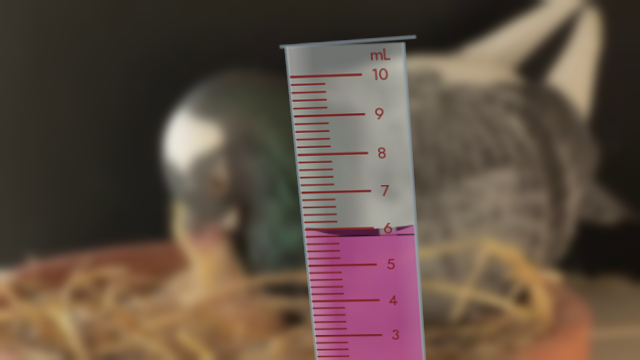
5.8mL
